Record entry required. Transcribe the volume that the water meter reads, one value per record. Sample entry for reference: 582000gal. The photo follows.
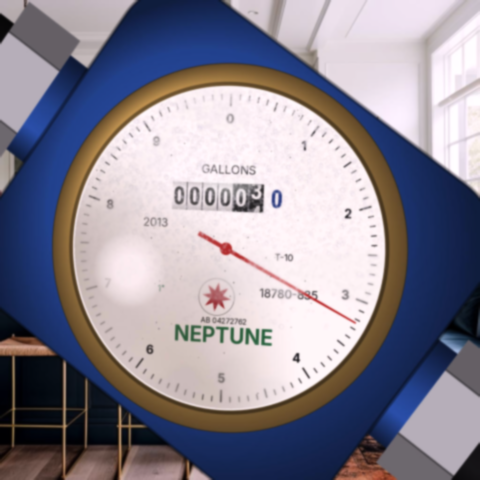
33.2gal
